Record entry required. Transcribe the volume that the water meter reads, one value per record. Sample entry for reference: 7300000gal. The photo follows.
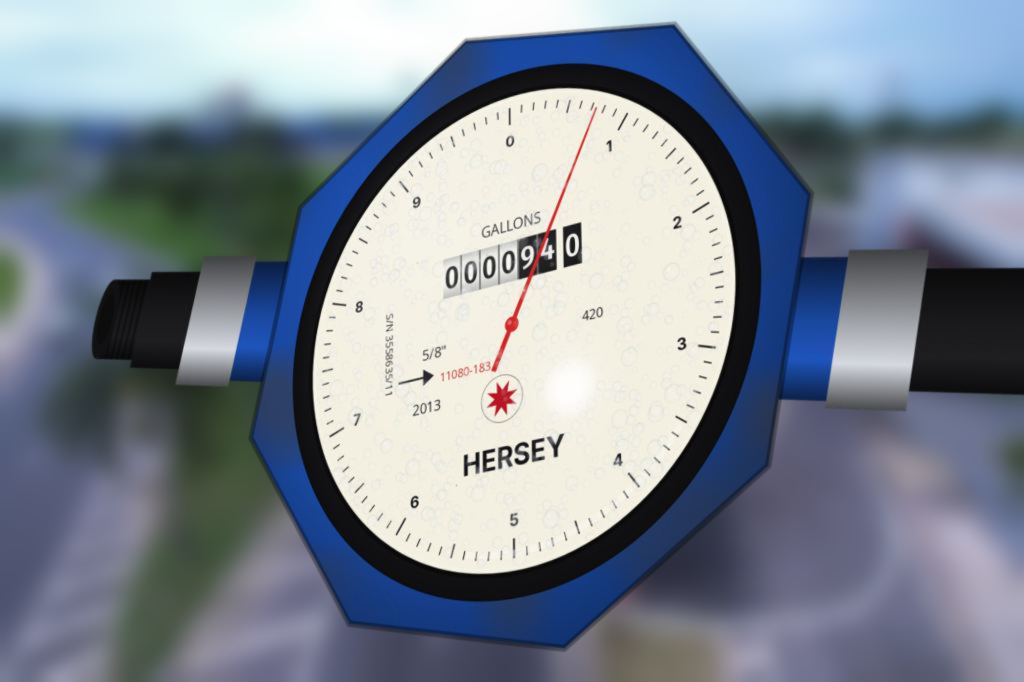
940.7gal
